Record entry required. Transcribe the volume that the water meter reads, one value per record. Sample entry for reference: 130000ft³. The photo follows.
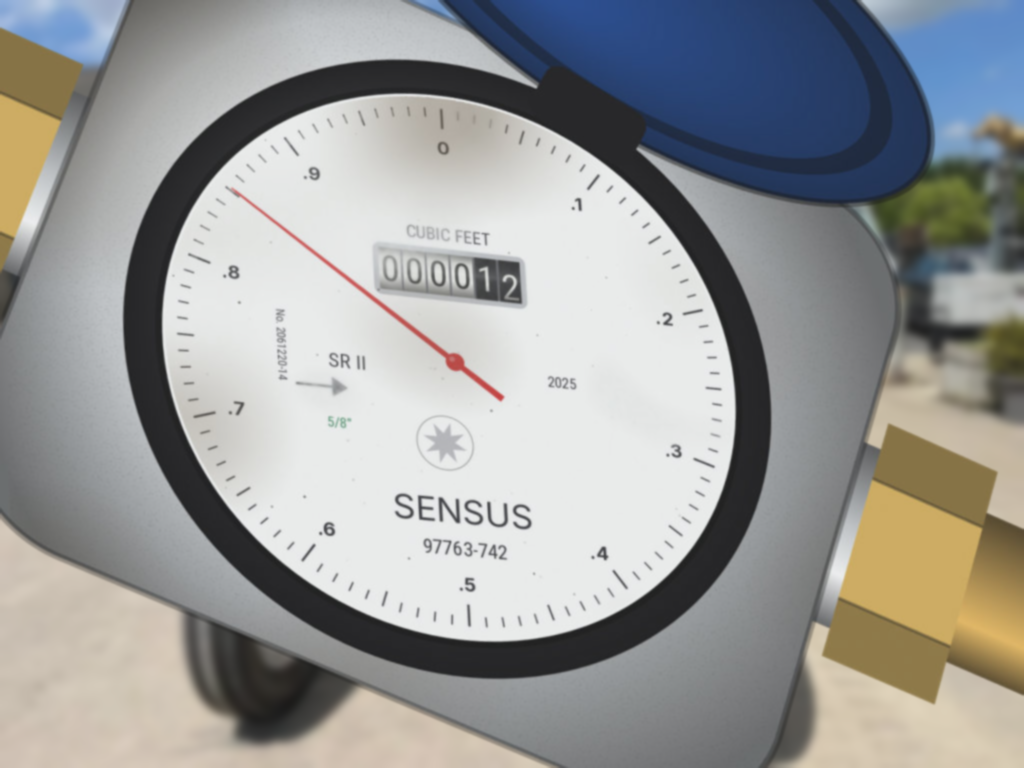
11.85ft³
